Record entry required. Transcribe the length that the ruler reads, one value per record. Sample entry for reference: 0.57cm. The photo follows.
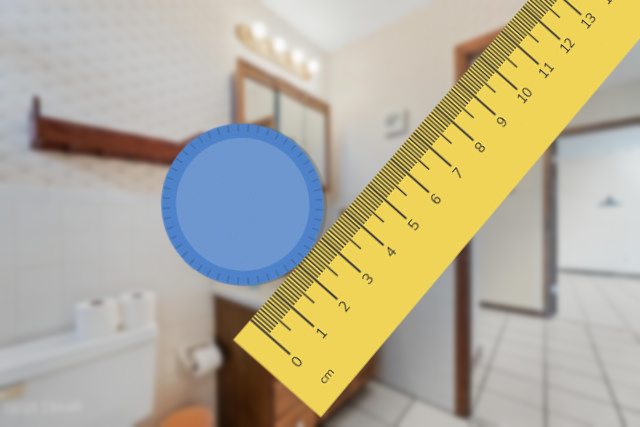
4.5cm
